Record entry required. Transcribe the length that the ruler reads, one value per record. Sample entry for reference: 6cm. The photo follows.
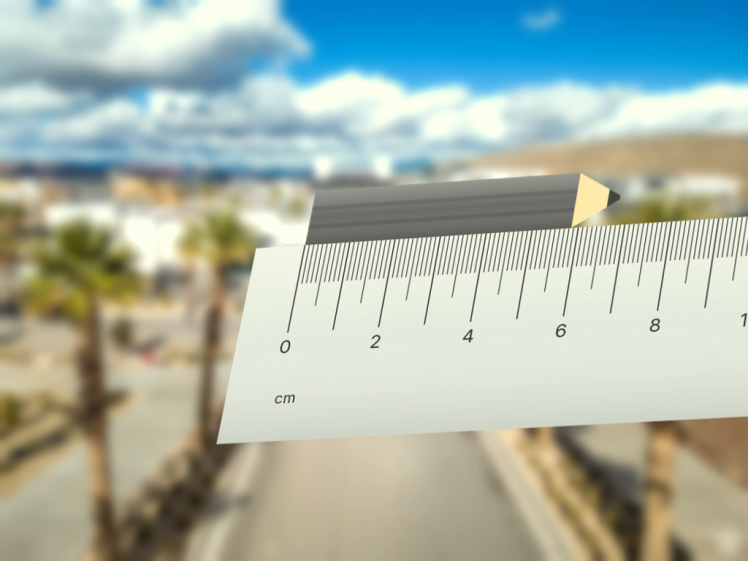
6.8cm
